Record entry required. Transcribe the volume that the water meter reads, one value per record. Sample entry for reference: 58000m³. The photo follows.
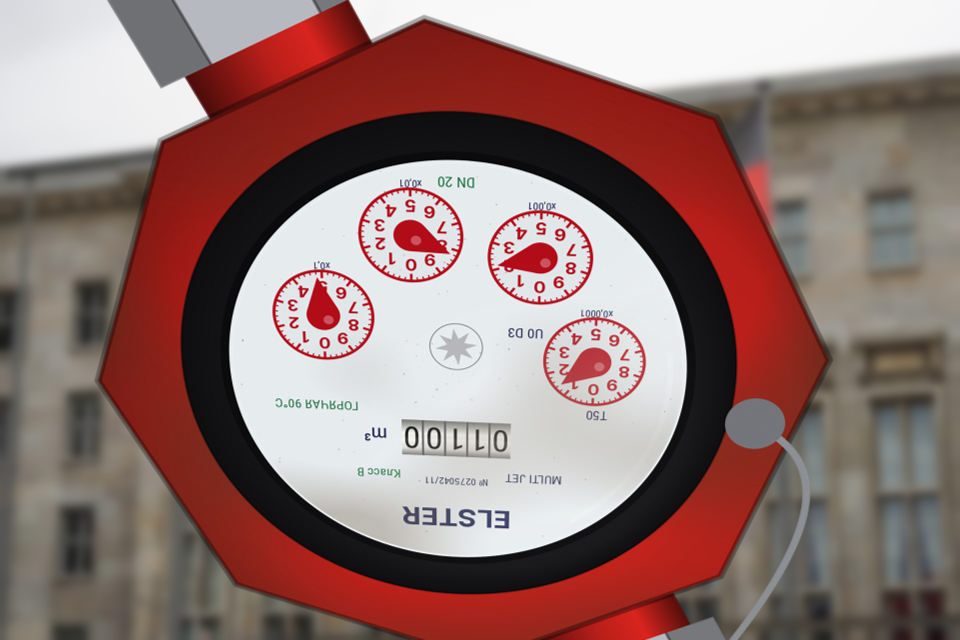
1100.4821m³
